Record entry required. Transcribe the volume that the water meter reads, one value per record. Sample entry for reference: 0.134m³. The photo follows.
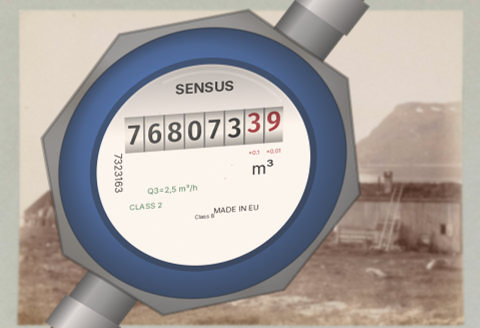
768073.39m³
